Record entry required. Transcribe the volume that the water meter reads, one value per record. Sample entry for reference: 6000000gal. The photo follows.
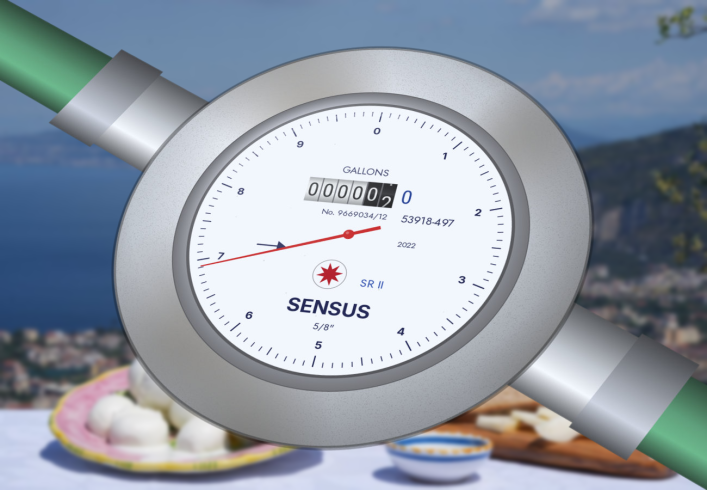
16.9gal
